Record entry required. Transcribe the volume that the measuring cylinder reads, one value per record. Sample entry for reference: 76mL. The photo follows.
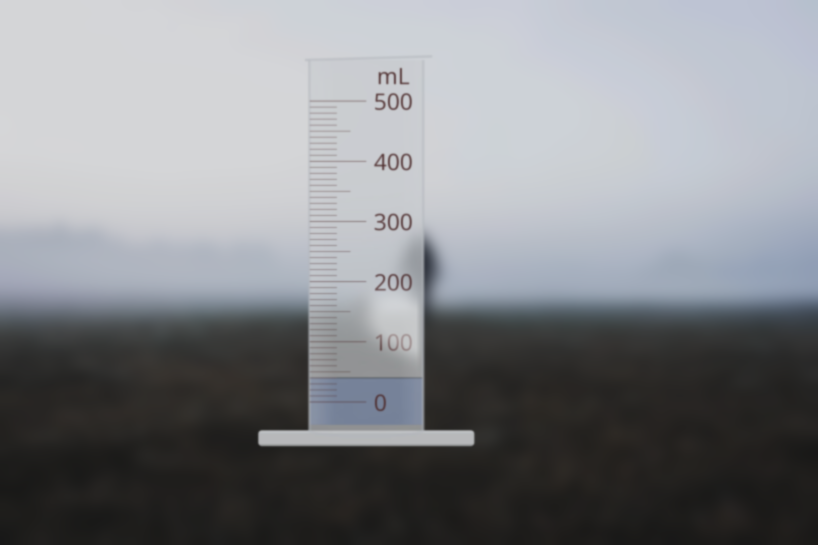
40mL
